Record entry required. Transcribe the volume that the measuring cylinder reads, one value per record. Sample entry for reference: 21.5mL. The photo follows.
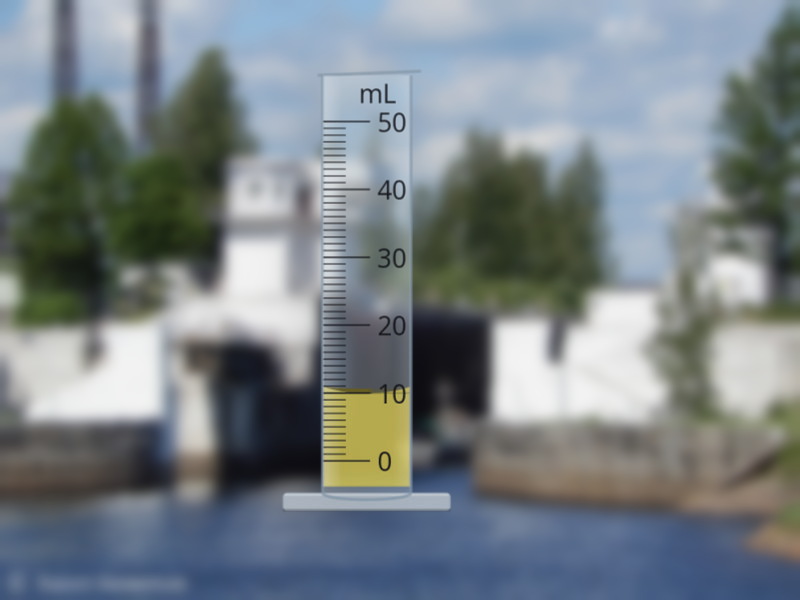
10mL
